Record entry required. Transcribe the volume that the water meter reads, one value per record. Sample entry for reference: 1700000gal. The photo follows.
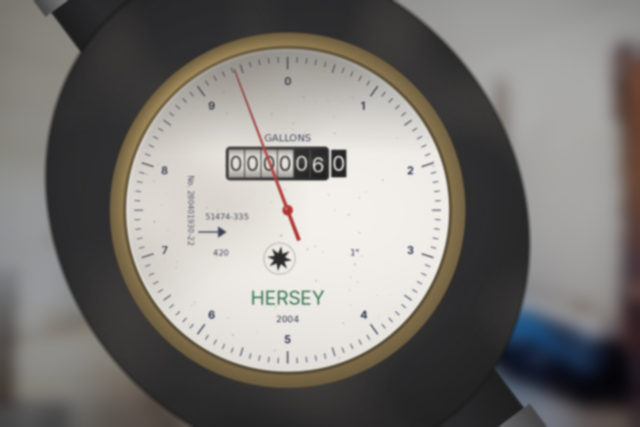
59.4gal
